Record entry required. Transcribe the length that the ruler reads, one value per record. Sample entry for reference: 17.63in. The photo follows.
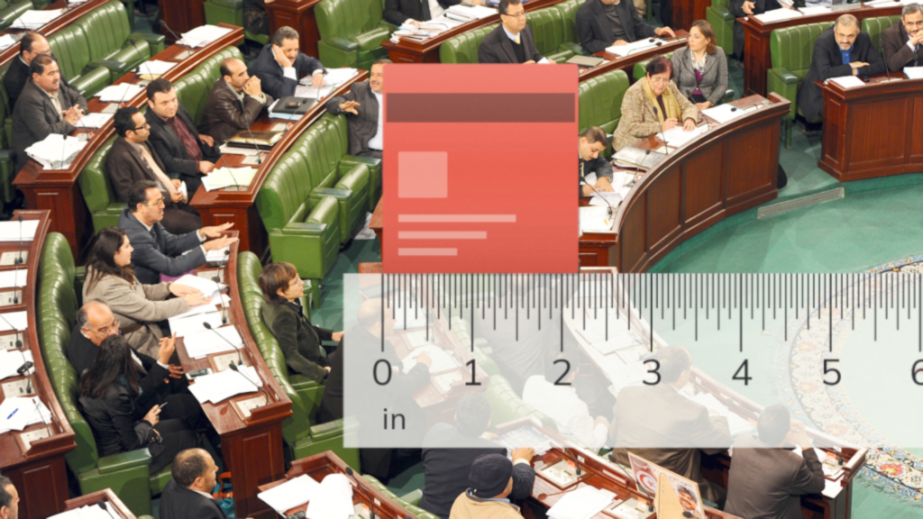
2.1875in
